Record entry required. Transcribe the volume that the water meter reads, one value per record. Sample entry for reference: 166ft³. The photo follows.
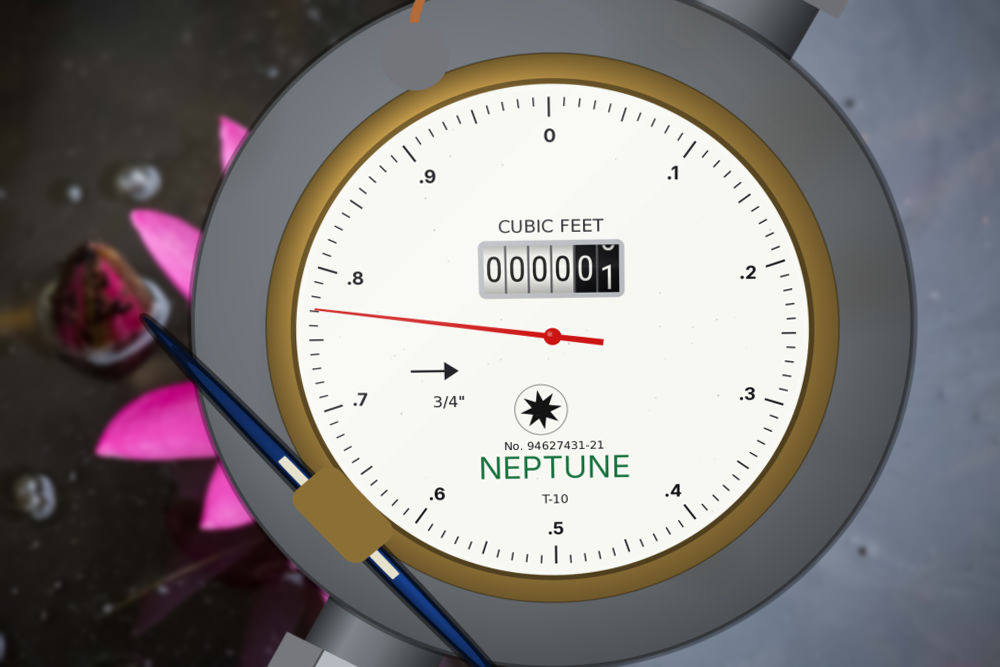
0.77ft³
